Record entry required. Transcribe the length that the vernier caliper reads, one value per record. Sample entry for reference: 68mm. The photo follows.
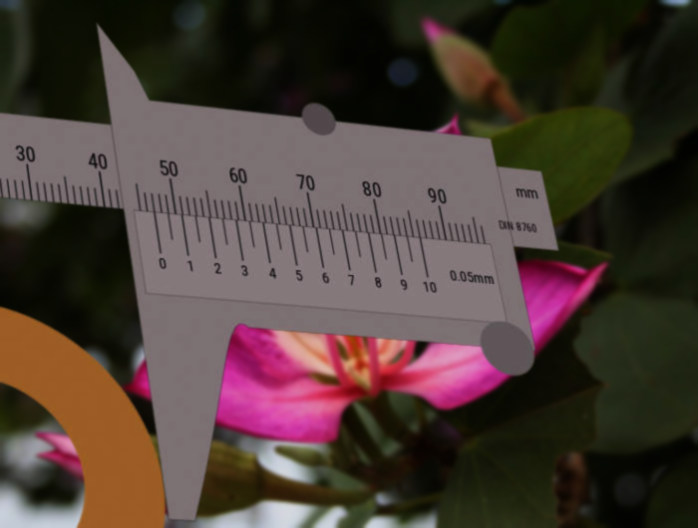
47.0mm
